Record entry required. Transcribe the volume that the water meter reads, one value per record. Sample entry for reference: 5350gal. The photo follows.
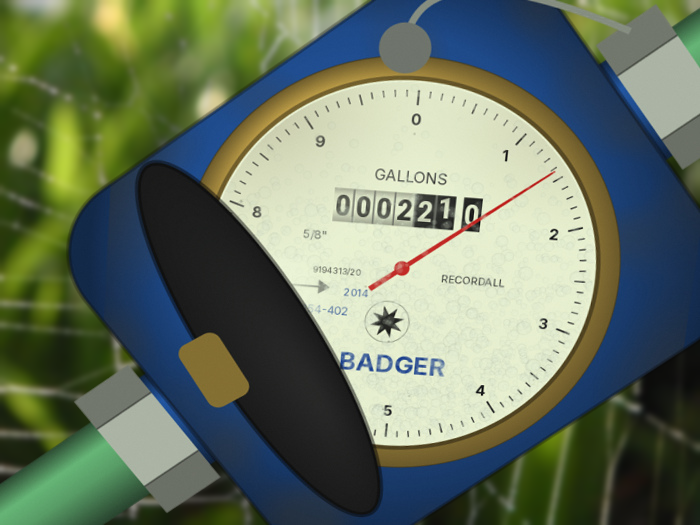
2211.4gal
